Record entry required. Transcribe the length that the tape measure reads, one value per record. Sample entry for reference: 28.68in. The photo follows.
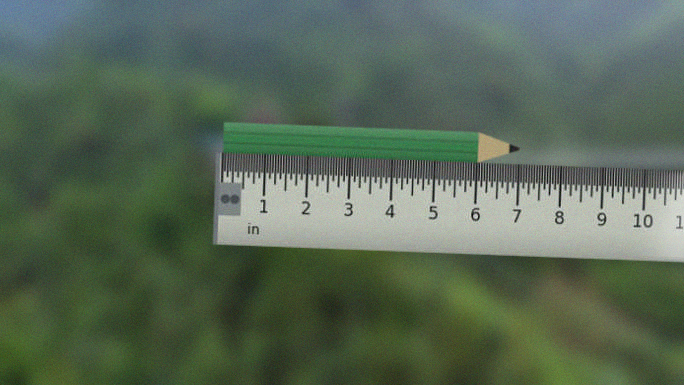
7in
